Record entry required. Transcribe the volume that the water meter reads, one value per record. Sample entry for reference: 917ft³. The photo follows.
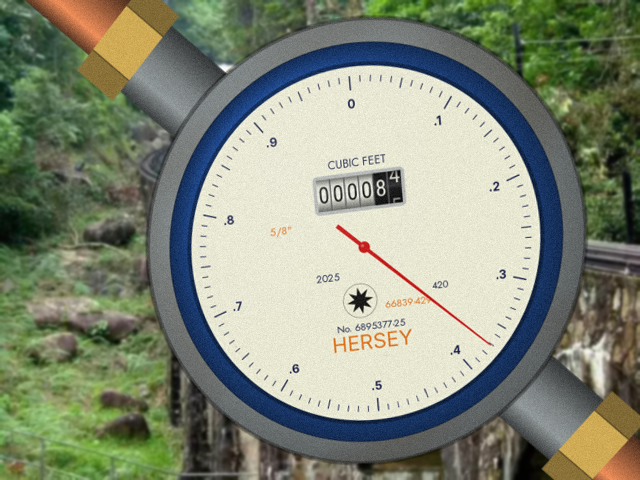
84.37ft³
